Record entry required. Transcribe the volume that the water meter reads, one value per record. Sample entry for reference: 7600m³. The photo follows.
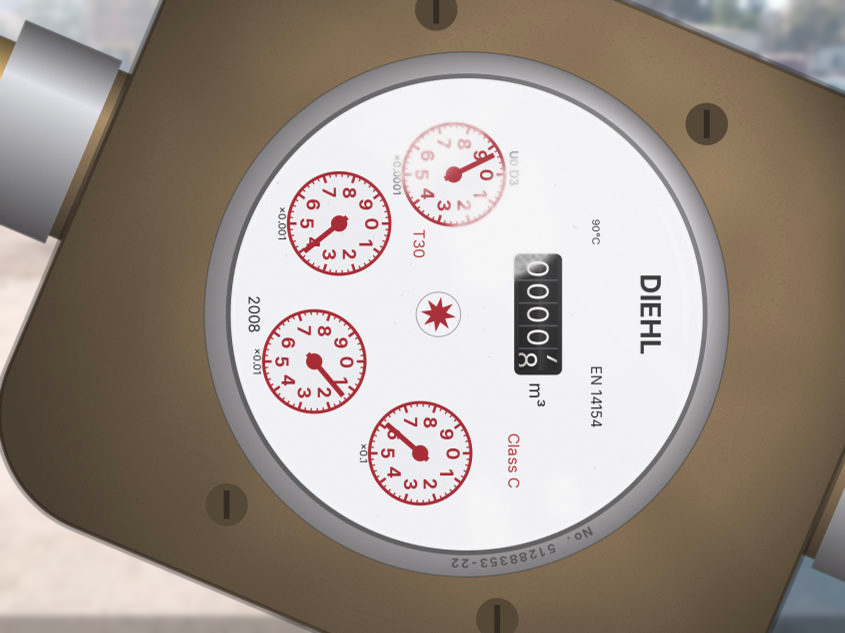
7.6139m³
